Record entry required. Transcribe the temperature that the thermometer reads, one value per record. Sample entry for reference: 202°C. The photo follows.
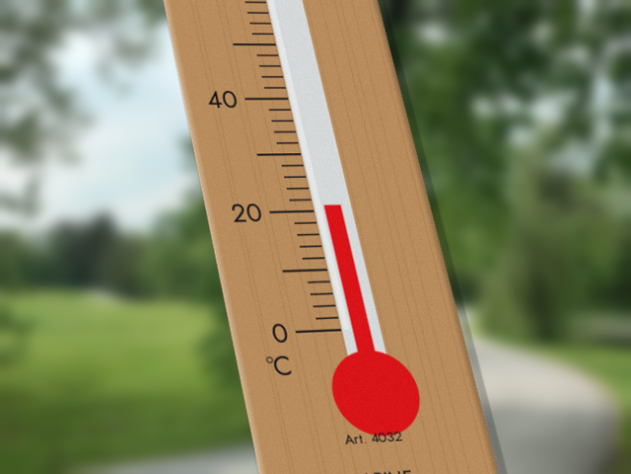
21°C
